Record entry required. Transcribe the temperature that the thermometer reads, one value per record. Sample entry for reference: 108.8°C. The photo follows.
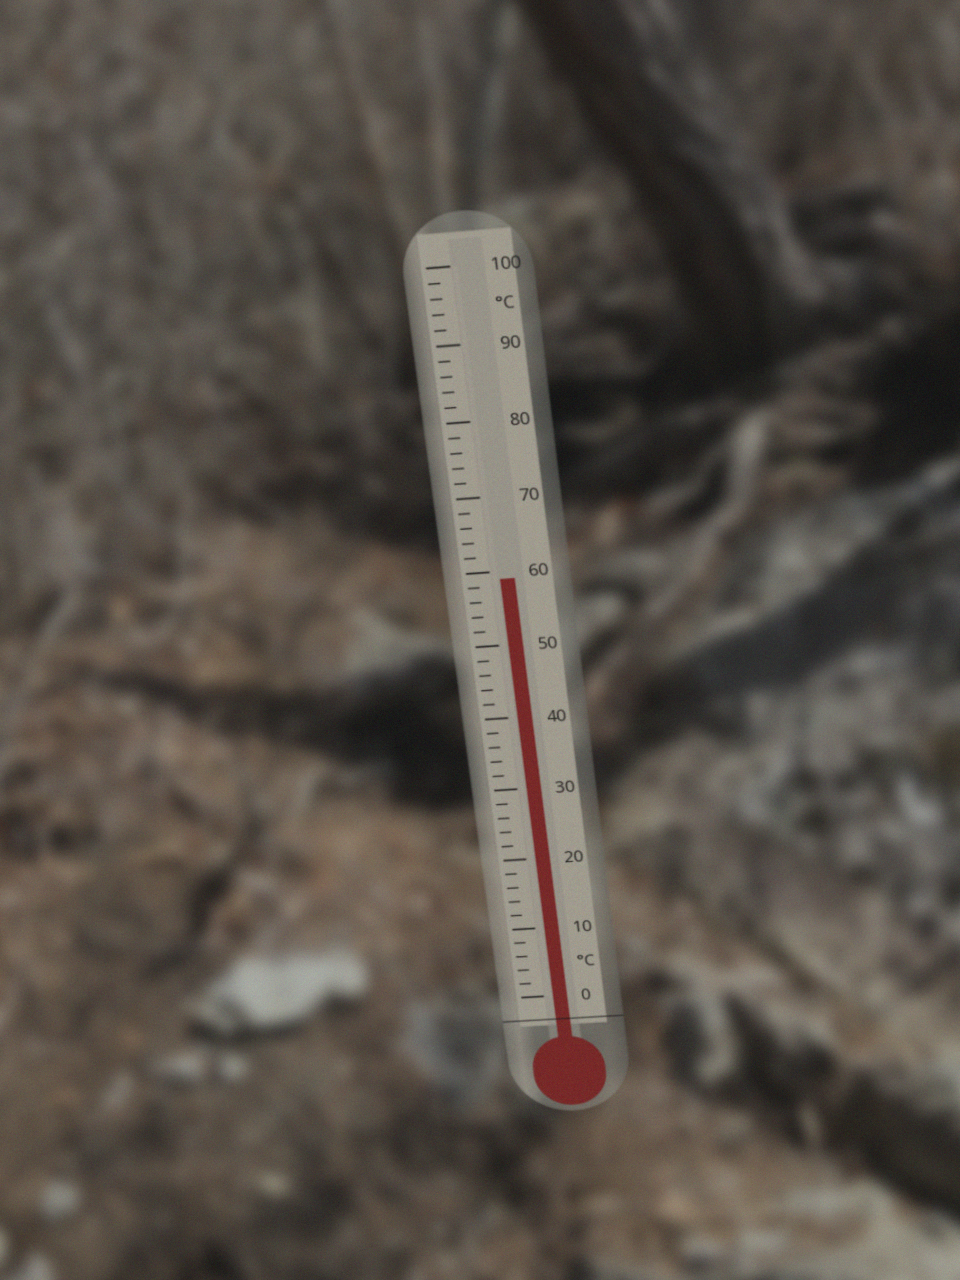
59°C
